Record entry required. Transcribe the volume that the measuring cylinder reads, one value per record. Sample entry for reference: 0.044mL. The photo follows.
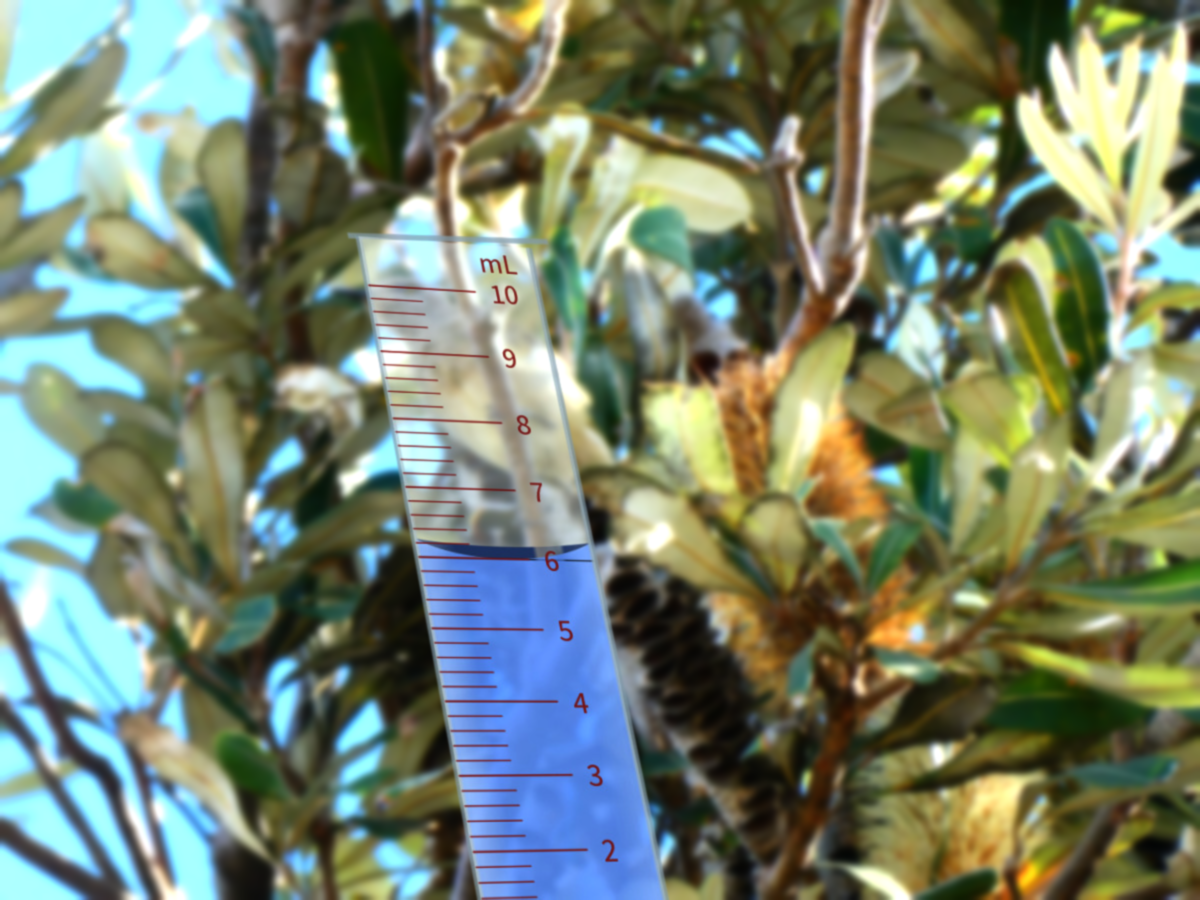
6mL
